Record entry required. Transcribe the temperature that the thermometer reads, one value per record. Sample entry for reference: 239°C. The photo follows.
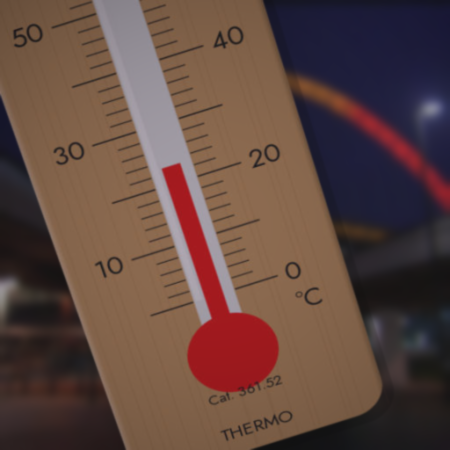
23°C
